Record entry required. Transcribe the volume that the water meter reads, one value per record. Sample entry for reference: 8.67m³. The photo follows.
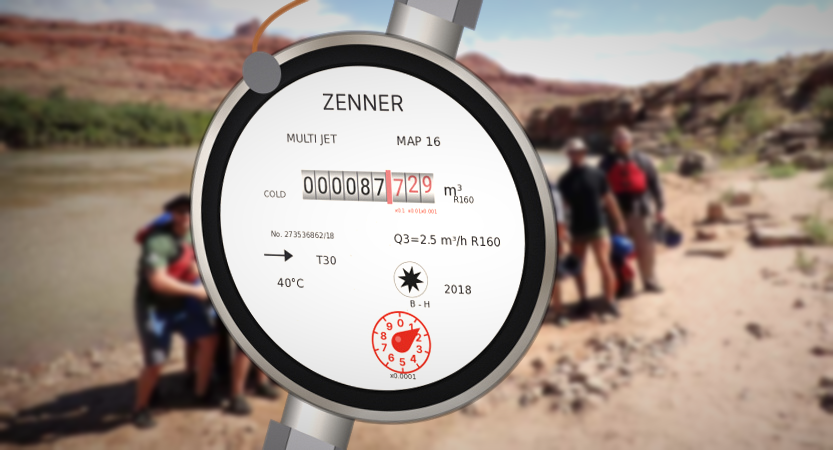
87.7291m³
